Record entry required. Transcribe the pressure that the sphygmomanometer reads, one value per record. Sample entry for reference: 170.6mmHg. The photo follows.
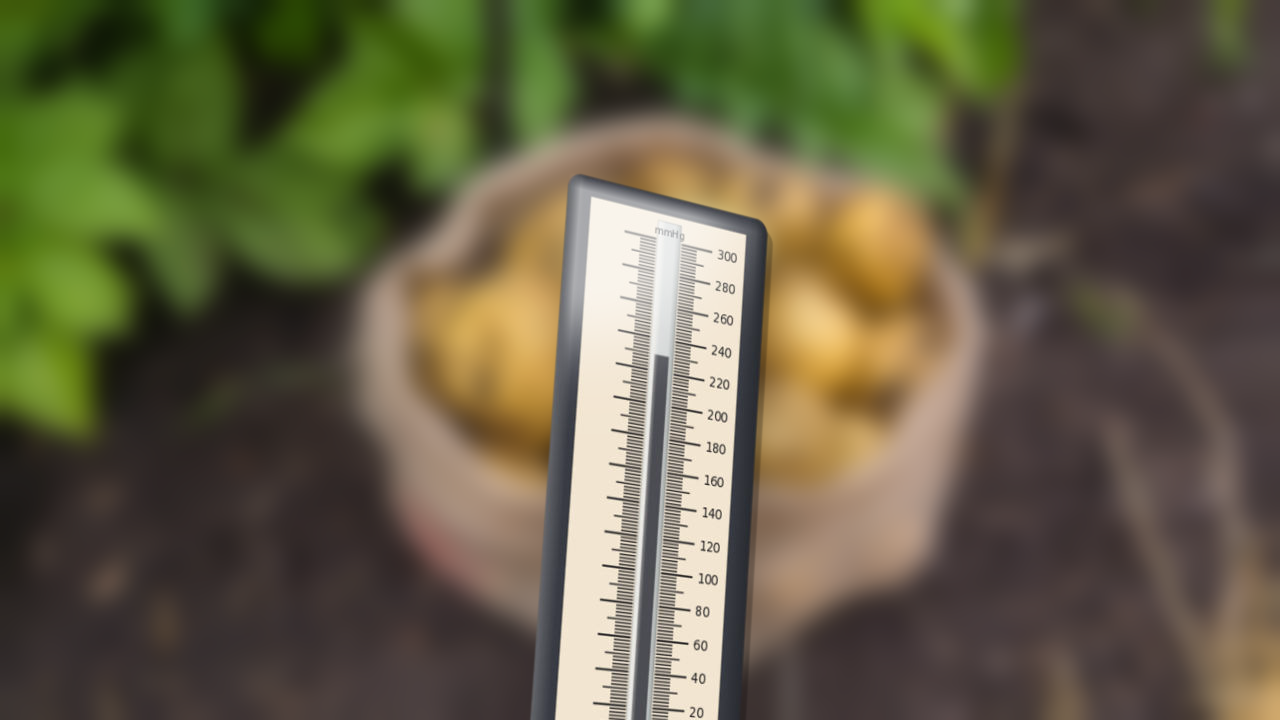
230mmHg
